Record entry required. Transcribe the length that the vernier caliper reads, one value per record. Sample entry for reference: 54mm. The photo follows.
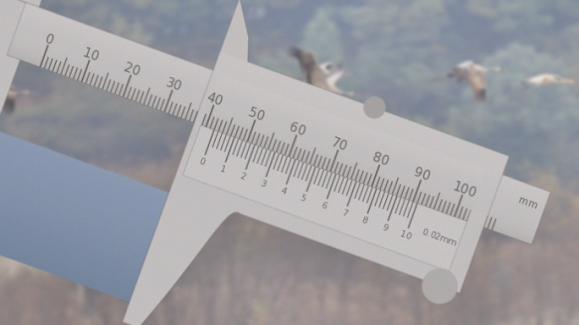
42.0mm
